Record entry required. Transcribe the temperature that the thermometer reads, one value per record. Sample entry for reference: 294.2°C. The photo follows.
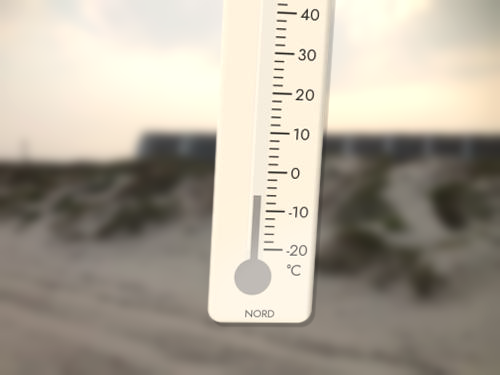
-6°C
